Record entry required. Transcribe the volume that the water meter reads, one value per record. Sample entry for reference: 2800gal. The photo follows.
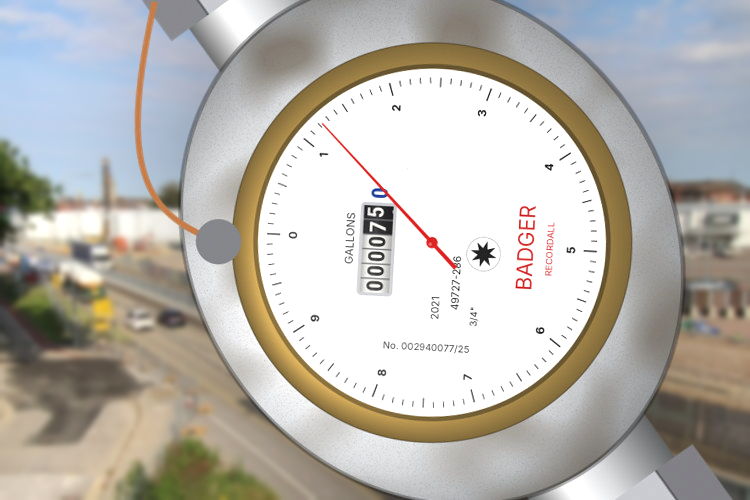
751.2gal
